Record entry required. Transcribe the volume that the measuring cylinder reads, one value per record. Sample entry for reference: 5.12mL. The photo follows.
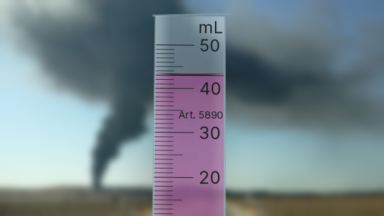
43mL
